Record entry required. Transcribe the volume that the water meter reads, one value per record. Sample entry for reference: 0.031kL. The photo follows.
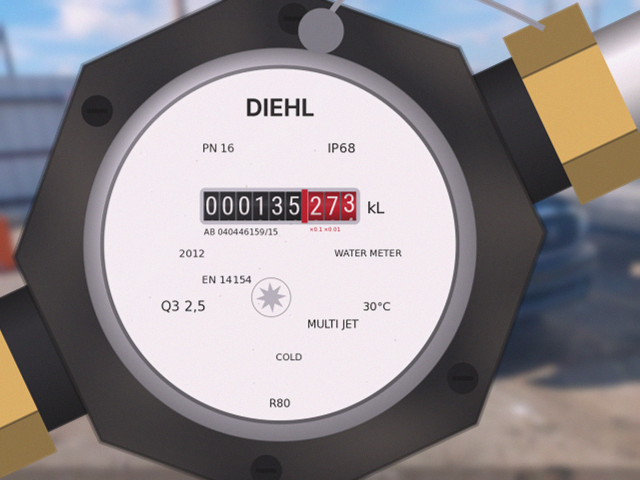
135.273kL
